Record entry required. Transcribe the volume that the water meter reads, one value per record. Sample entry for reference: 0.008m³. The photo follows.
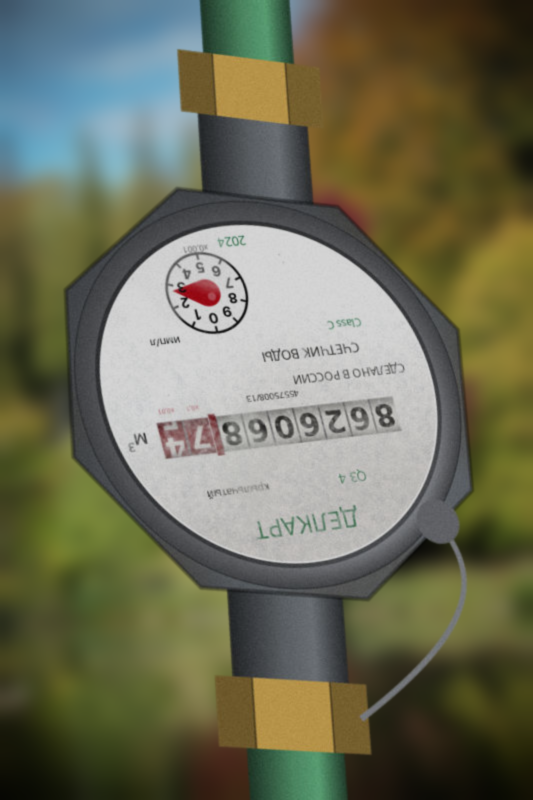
8626068.742m³
